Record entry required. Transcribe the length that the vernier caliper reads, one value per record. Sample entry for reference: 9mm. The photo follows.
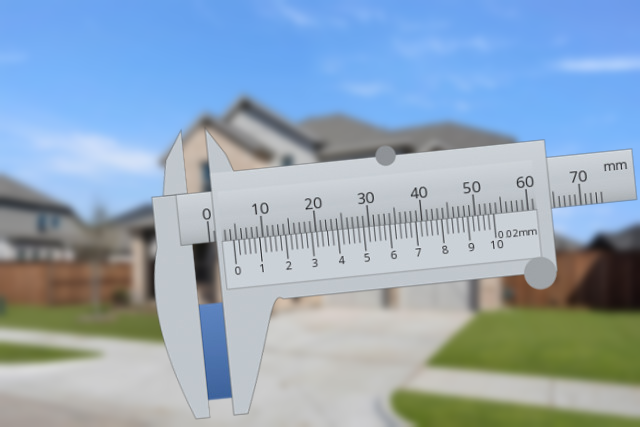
4.5mm
